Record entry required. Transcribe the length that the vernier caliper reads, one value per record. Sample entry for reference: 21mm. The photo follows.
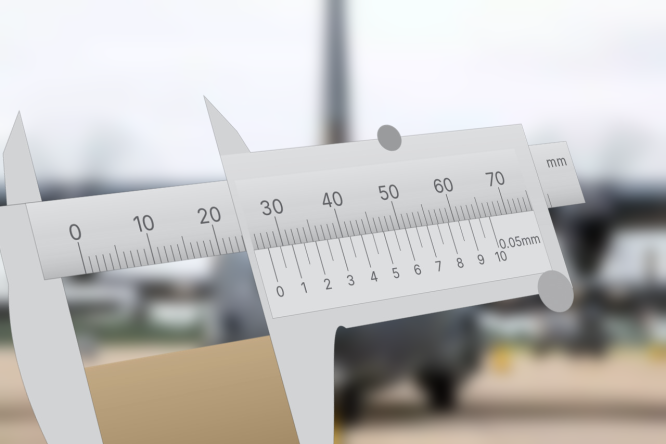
27.6mm
